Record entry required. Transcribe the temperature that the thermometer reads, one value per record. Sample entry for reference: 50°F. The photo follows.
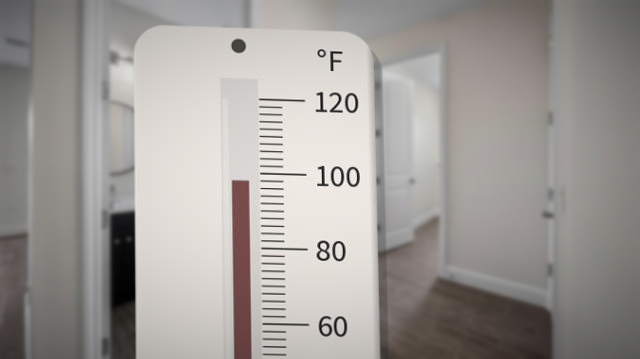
98°F
